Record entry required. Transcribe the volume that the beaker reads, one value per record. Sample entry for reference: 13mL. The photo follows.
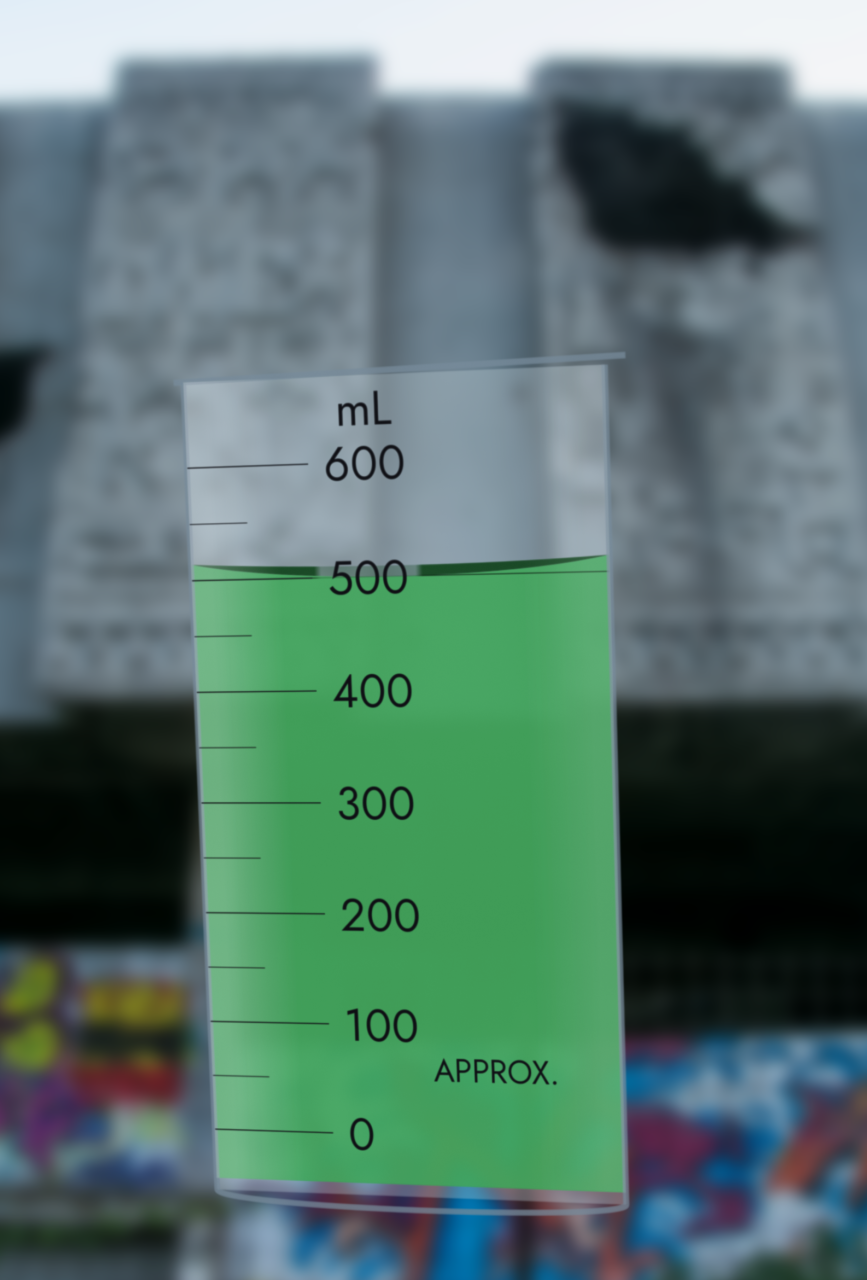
500mL
